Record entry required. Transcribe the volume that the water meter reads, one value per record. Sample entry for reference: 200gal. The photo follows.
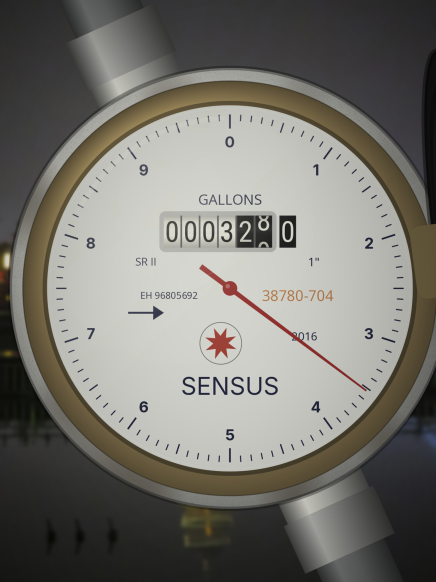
3283.5gal
